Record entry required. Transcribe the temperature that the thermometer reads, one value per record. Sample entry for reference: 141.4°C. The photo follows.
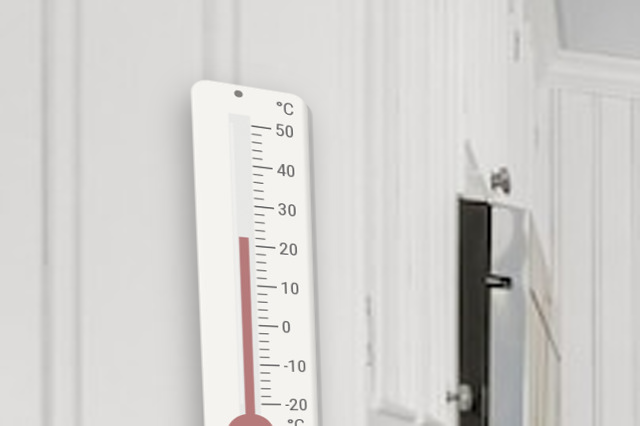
22°C
